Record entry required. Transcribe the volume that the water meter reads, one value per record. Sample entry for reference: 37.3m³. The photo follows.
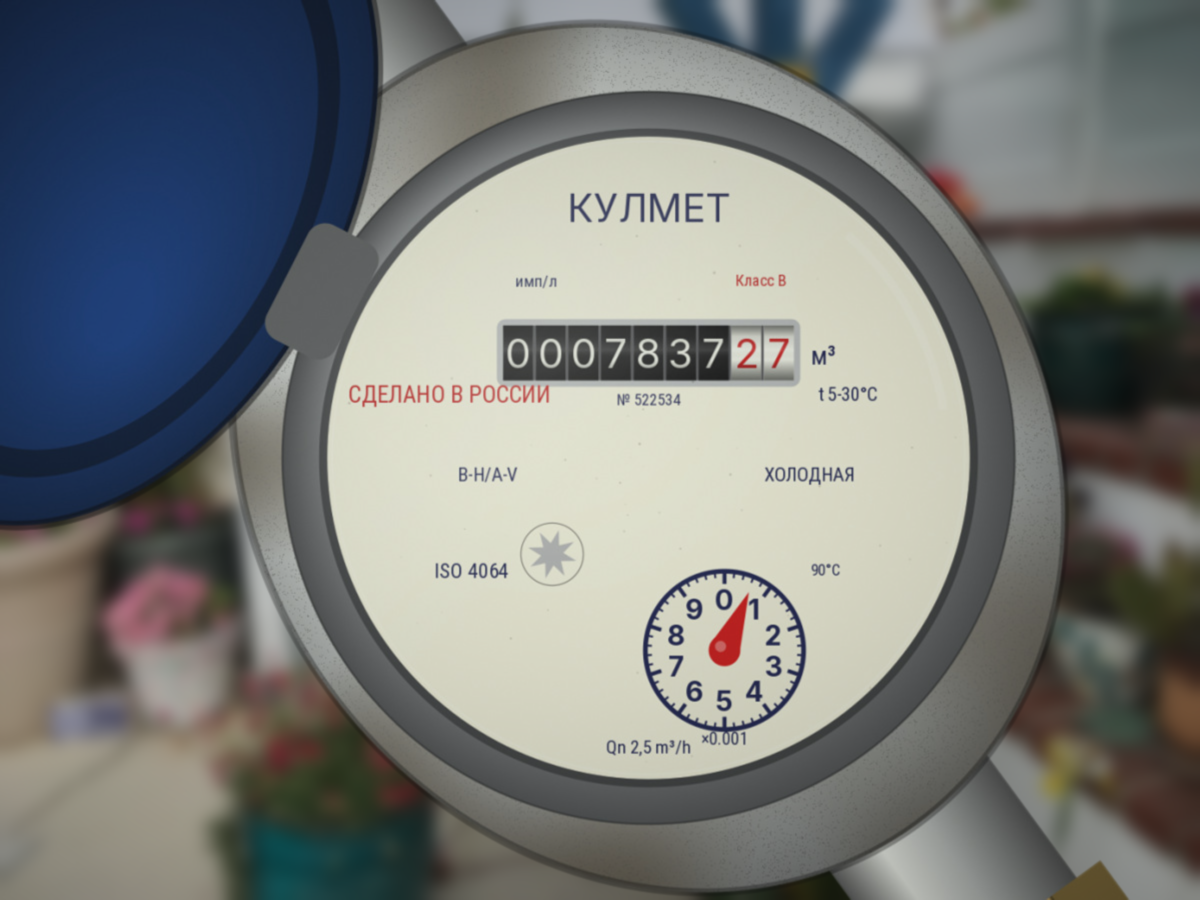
7837.270m³
